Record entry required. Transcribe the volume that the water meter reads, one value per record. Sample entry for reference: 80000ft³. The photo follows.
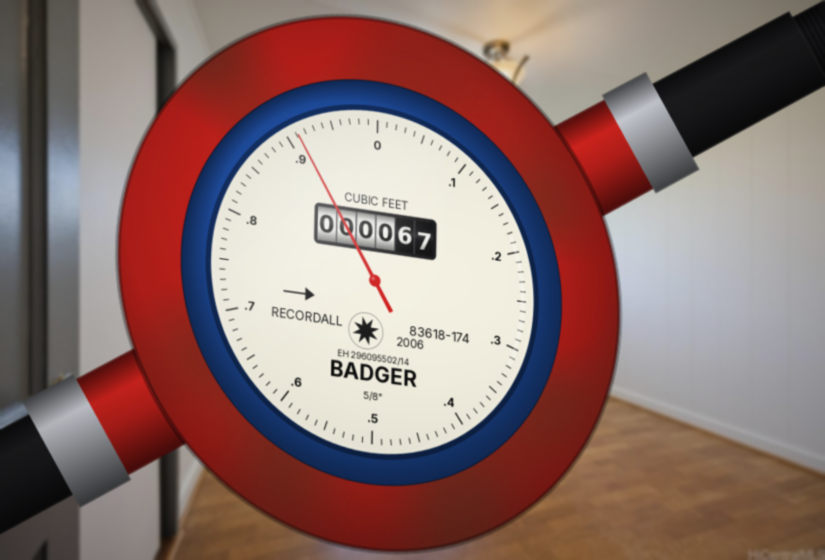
66.91ft³
